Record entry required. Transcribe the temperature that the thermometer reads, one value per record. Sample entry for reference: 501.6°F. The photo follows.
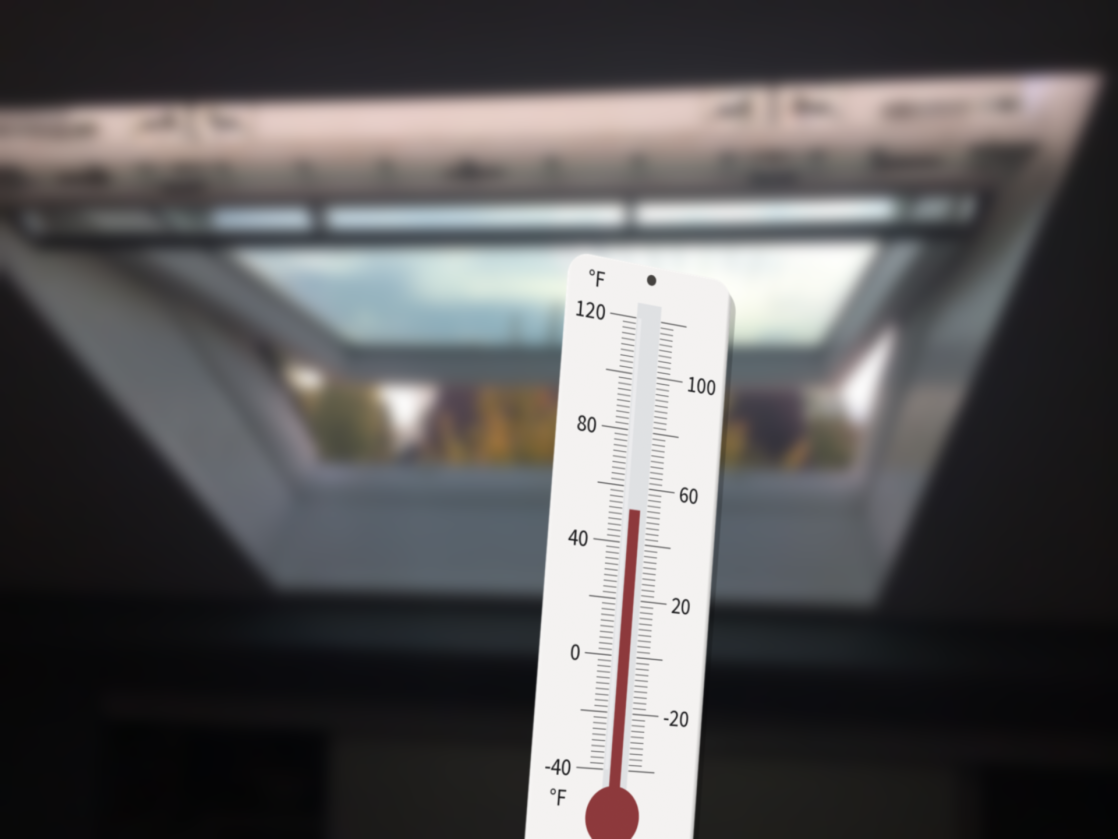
52°F
